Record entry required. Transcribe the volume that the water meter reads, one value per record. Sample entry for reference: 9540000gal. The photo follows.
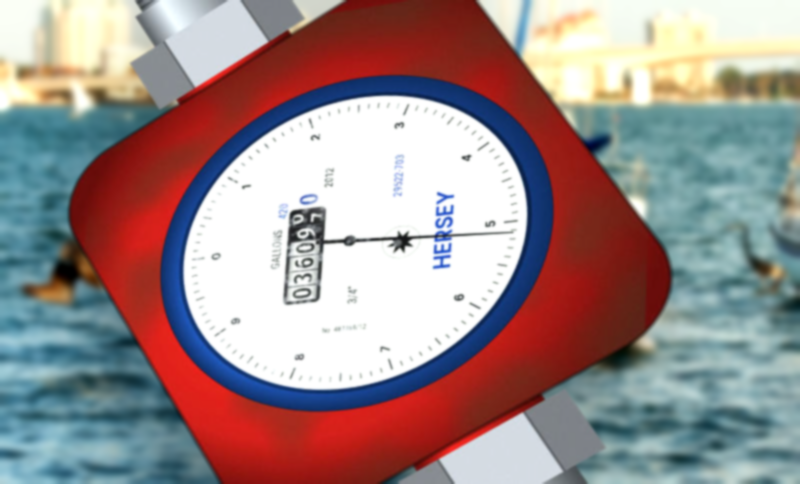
360965.1gal
